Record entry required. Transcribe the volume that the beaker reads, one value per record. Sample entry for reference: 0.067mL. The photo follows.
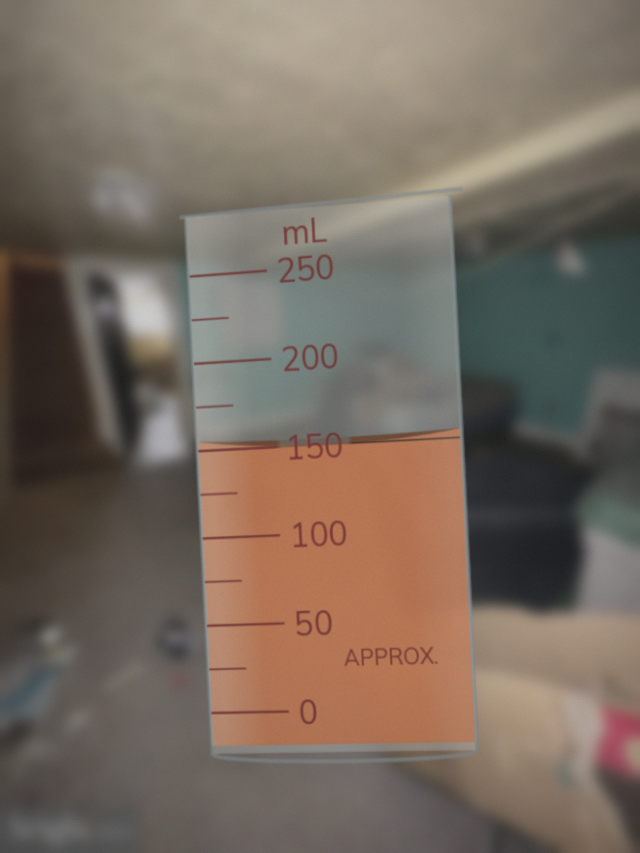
150mL
